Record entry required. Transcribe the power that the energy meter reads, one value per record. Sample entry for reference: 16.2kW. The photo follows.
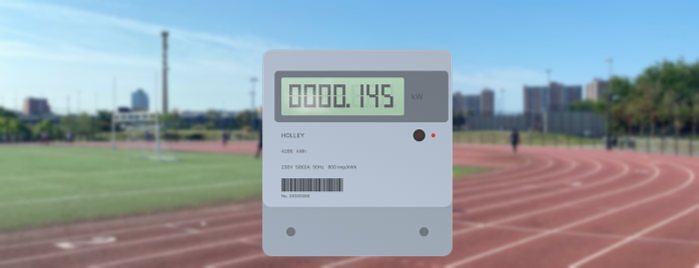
0.145kW
